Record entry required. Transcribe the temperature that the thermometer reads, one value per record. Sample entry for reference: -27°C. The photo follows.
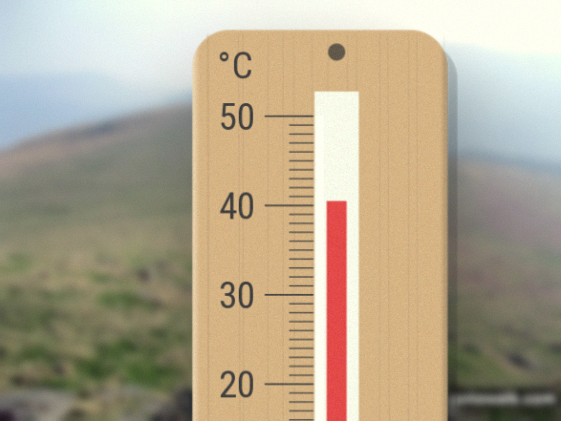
40.5°C
